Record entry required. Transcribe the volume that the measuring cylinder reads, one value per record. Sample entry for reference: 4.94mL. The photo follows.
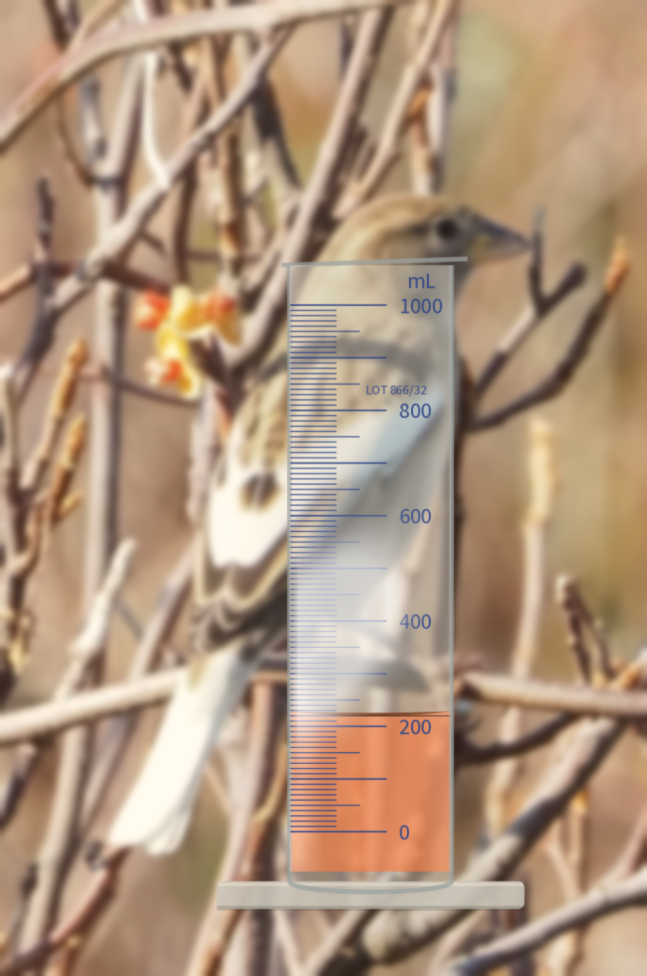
220mL
